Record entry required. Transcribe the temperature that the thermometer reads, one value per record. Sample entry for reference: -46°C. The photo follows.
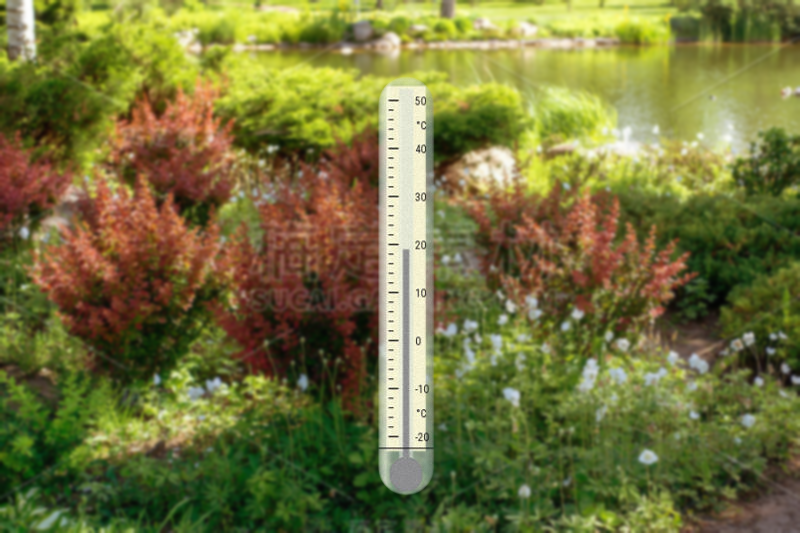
19°C
